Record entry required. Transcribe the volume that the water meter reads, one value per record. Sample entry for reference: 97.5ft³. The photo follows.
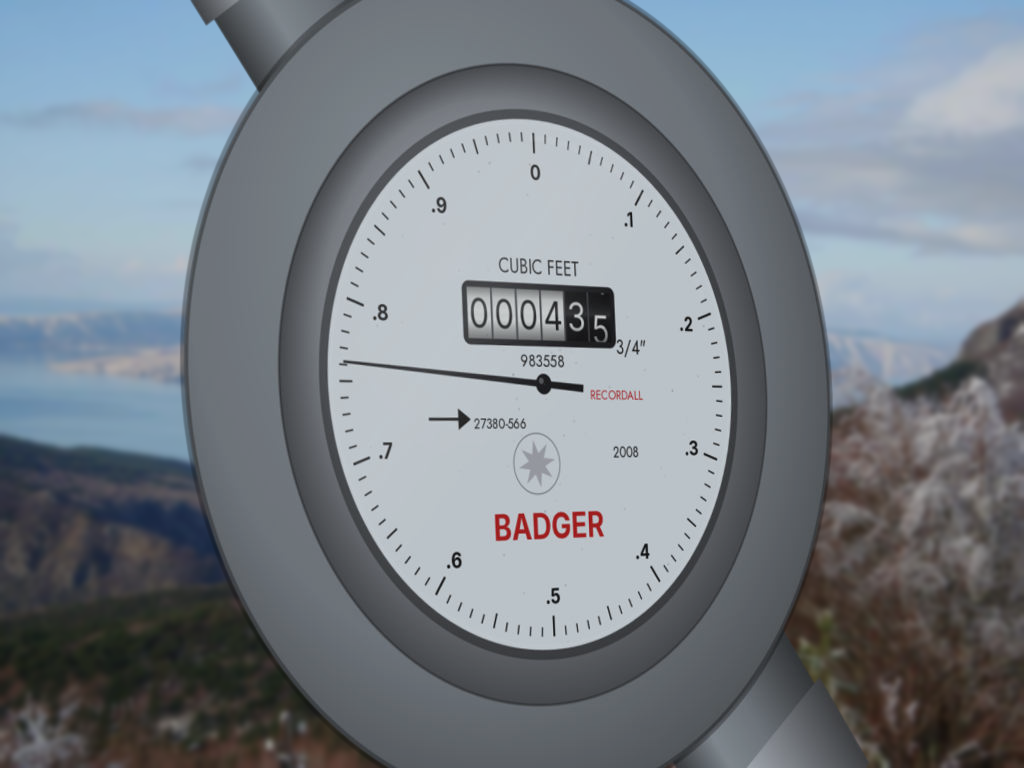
434.76ft³
